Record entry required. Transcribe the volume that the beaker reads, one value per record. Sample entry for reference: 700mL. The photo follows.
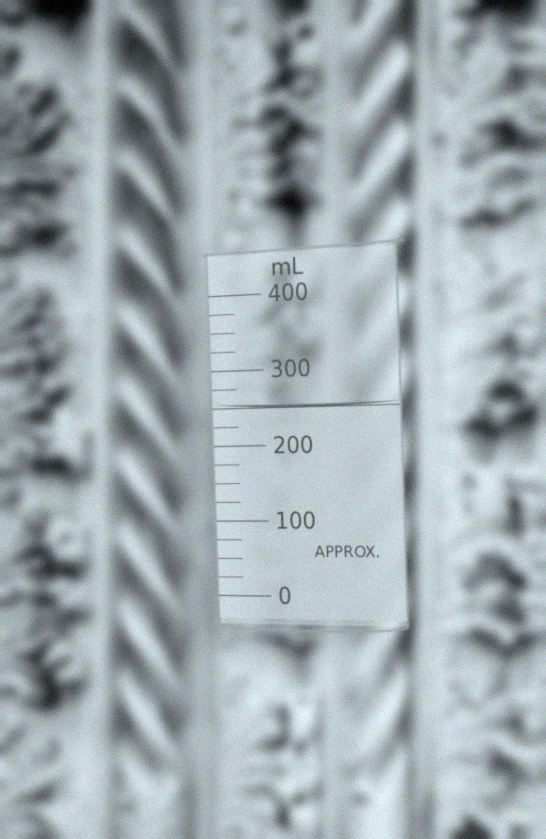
250mL
